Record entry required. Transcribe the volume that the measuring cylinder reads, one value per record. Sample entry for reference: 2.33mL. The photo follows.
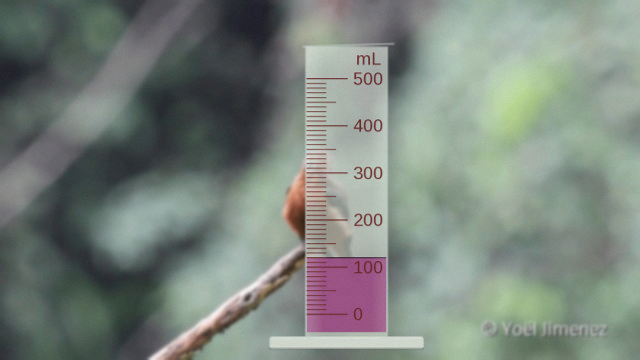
120mL
